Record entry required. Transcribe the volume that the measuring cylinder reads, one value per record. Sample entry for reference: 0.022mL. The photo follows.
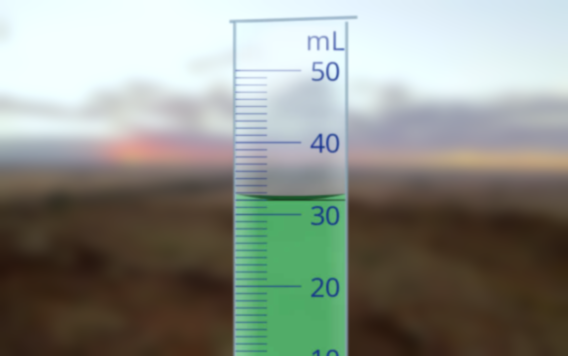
32mL
